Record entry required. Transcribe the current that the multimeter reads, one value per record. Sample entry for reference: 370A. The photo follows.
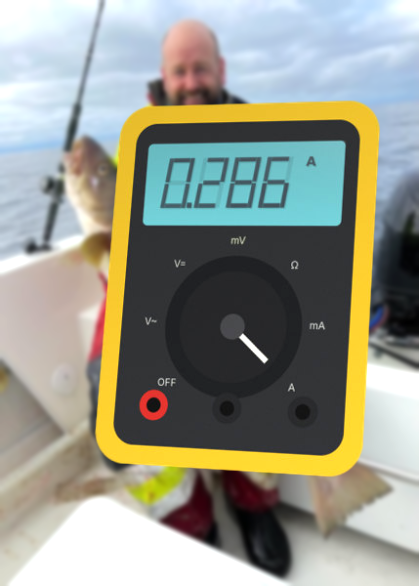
0.286A
